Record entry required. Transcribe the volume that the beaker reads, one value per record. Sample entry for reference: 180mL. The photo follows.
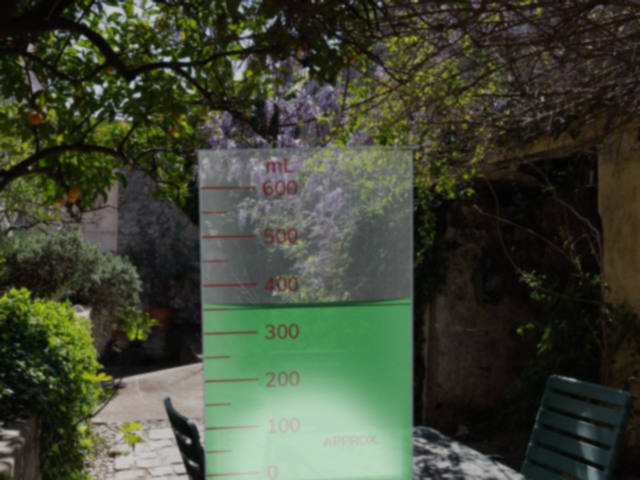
350mL
